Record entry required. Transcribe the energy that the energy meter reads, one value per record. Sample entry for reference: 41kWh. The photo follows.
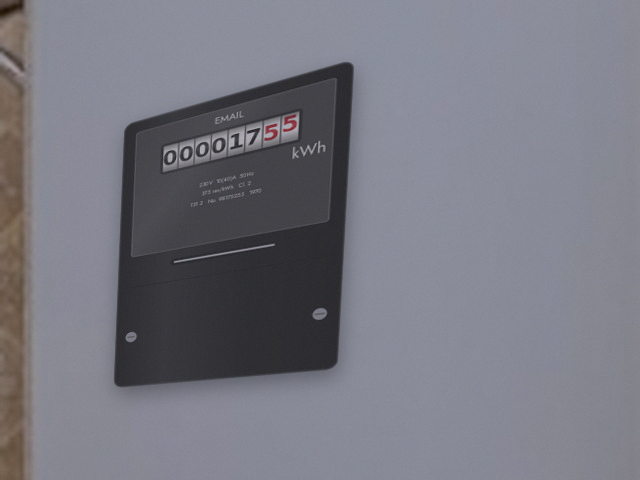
17.55kWh
